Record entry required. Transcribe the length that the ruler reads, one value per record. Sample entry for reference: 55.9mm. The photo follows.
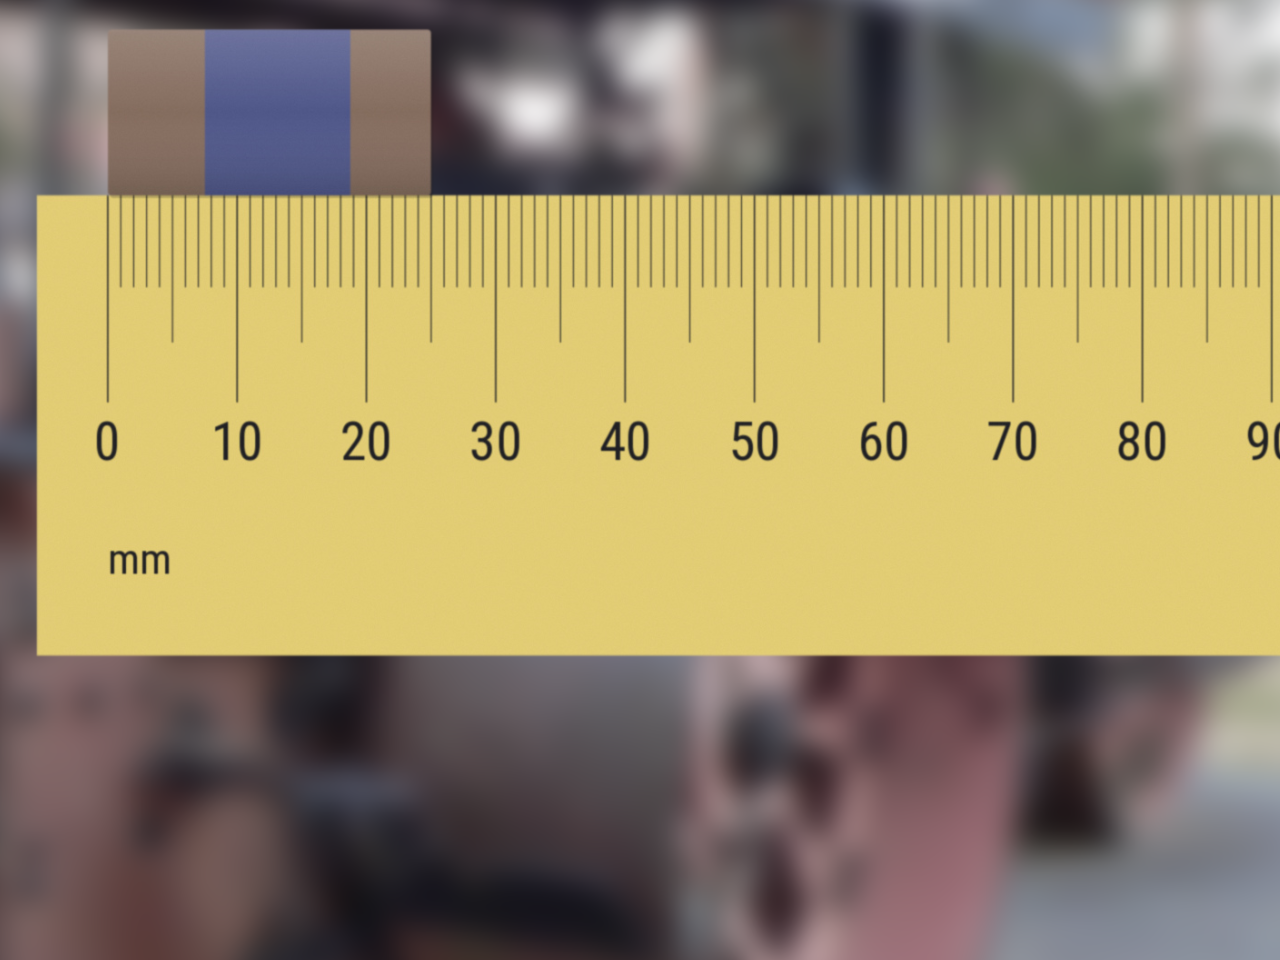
25mm
